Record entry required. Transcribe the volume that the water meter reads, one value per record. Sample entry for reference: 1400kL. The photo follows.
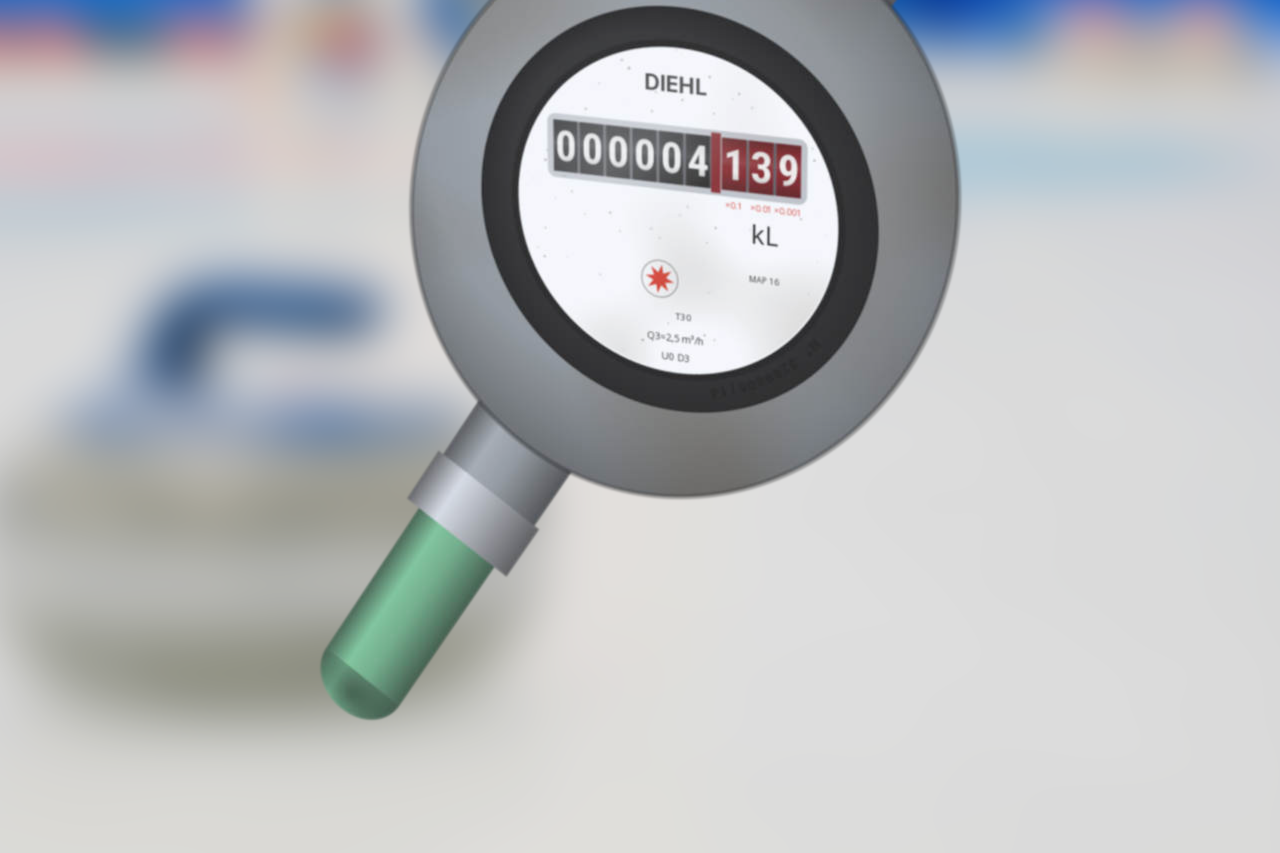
4.139kL
